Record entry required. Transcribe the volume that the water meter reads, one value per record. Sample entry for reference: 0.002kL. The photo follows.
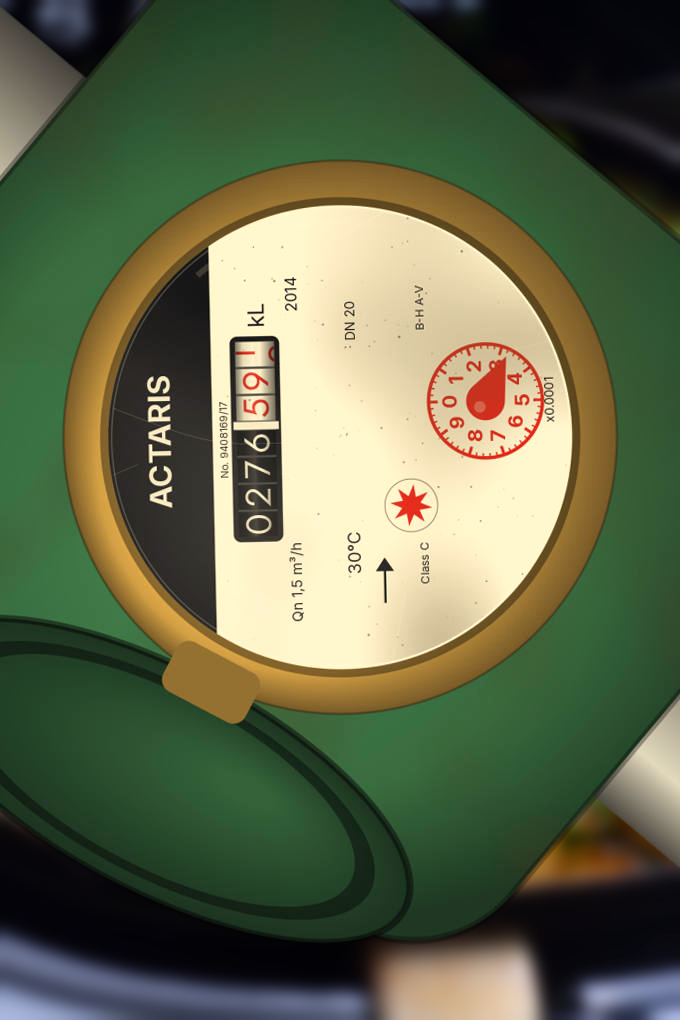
276.5913kL
